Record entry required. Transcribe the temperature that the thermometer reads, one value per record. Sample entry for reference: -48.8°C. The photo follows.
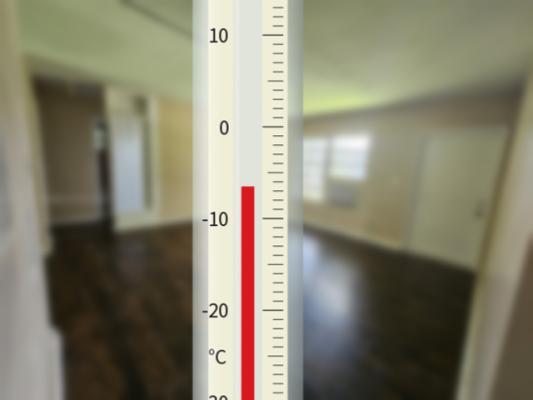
-6.5°C
